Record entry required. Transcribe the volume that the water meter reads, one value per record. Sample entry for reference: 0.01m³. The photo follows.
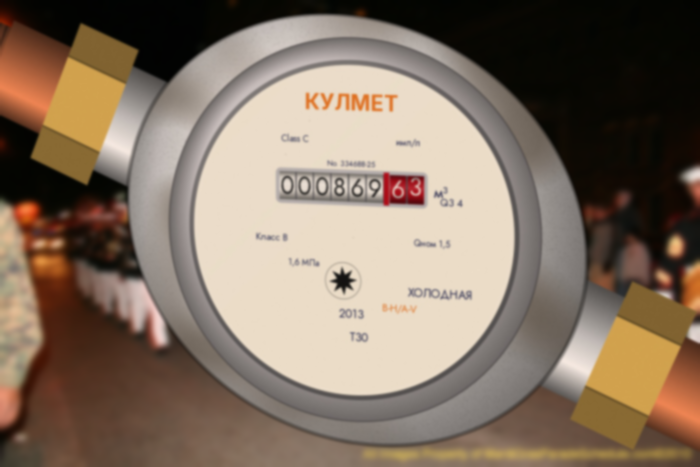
869.63m³
